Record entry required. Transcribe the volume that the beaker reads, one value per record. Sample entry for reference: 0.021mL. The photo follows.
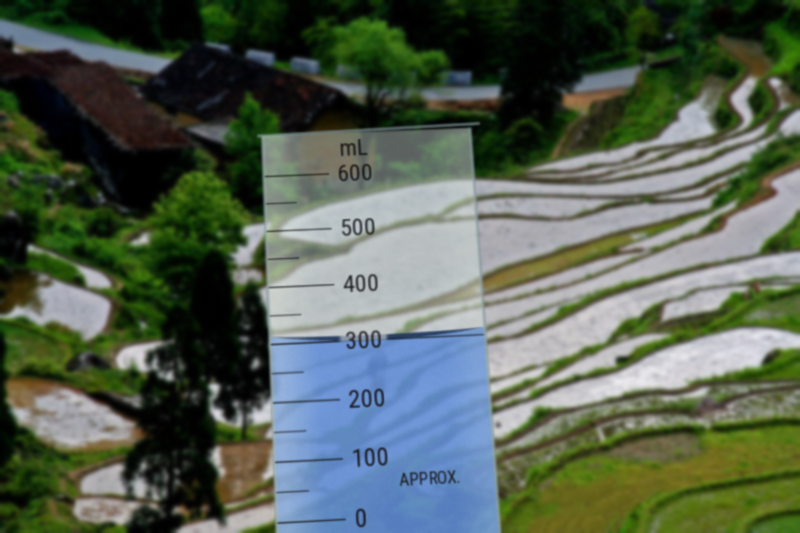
300mL
